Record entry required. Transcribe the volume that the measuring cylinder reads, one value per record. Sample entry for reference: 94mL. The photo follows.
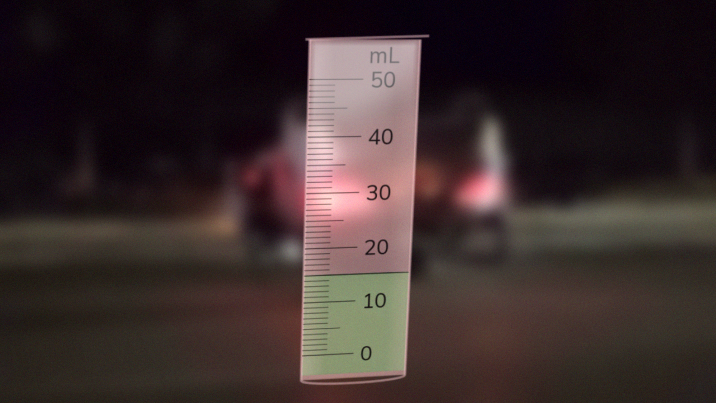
15mL
